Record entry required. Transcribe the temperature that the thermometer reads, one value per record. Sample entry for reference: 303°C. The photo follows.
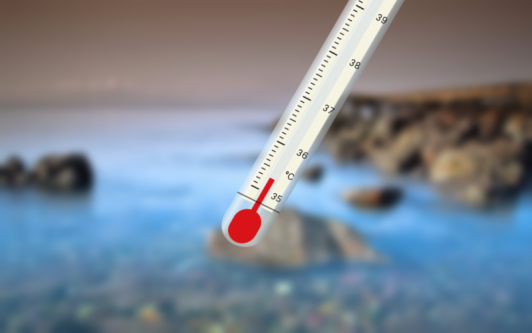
35.3°C
